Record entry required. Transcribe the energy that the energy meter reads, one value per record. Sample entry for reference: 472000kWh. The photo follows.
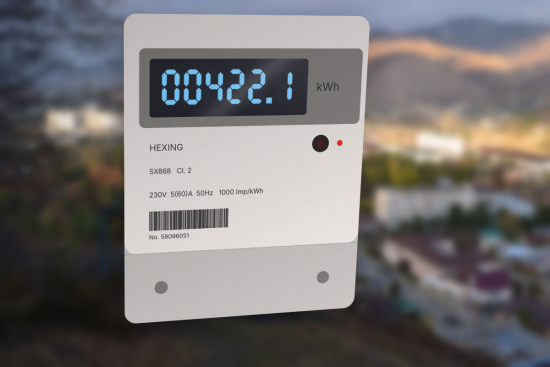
422.1kWh
